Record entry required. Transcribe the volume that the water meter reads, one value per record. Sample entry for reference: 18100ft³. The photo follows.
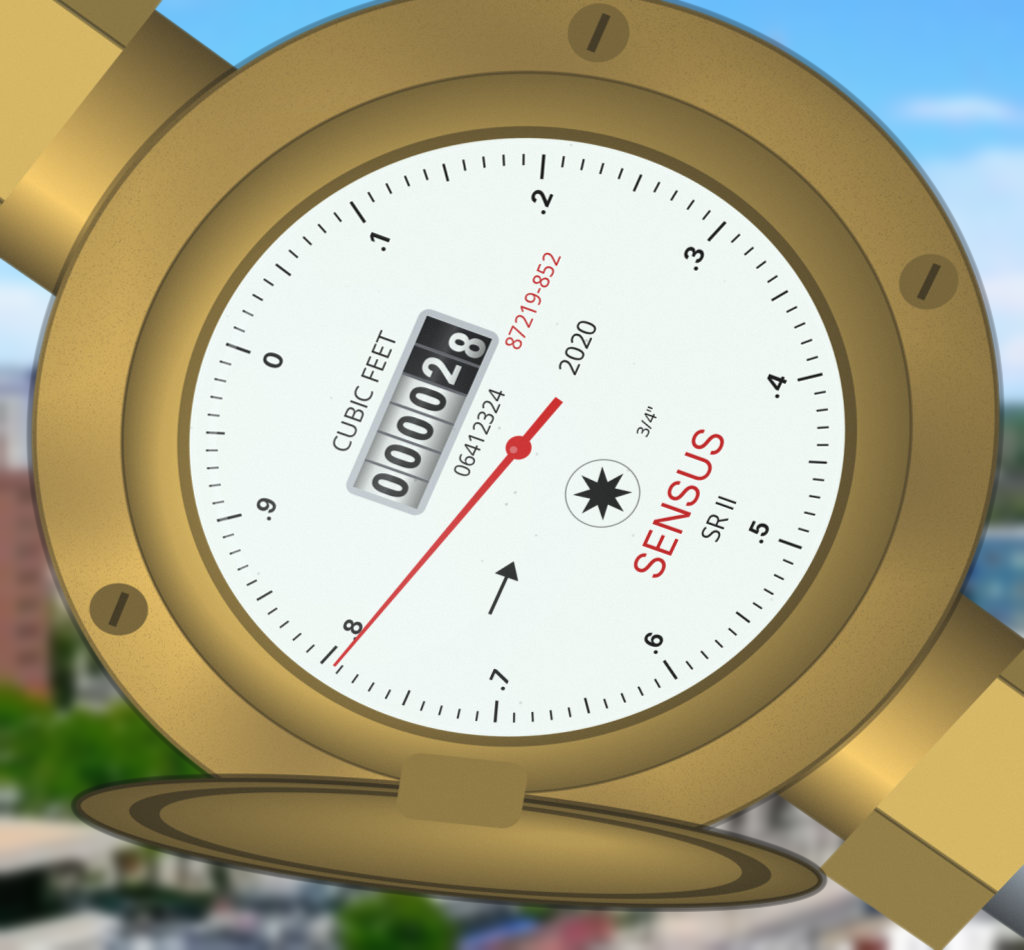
27.79ft³
